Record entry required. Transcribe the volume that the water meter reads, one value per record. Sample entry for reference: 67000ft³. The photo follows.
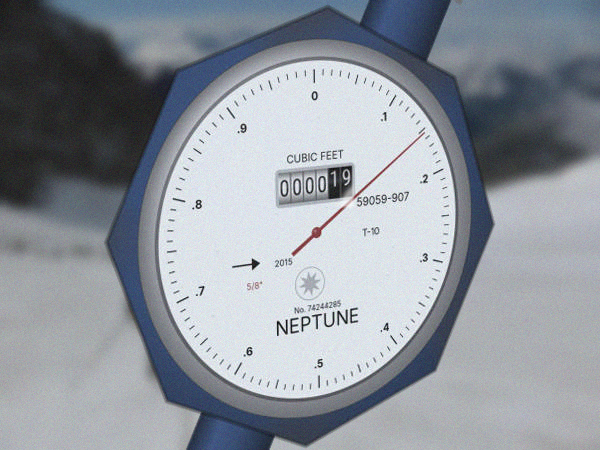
19.15ft³
